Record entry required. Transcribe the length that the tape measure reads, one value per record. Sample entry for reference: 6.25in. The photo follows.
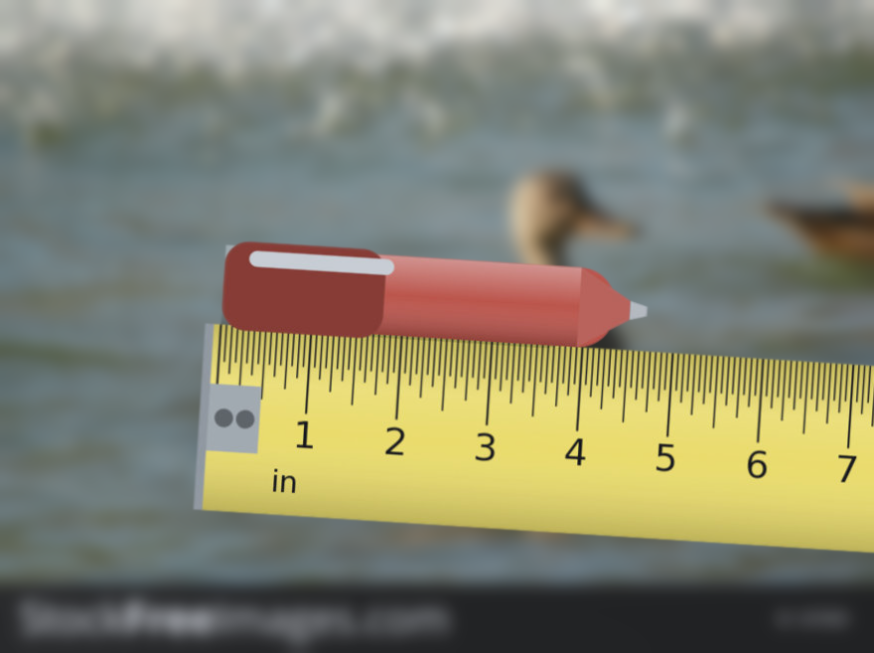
4.6875in
